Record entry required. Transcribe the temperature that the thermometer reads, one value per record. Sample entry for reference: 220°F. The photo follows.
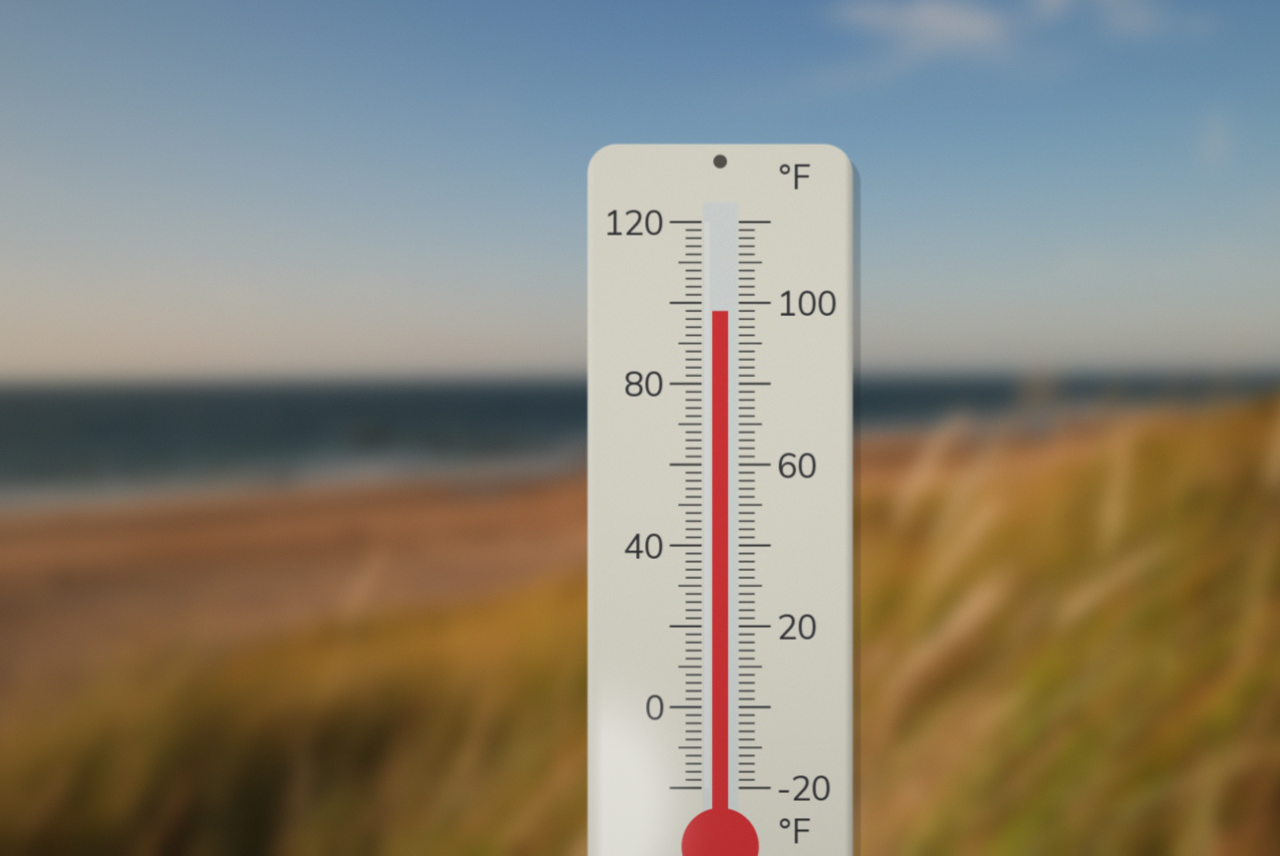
98°F
